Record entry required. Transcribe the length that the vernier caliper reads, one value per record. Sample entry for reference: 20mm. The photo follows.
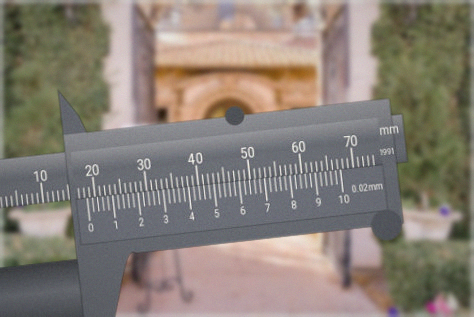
18.5mm
